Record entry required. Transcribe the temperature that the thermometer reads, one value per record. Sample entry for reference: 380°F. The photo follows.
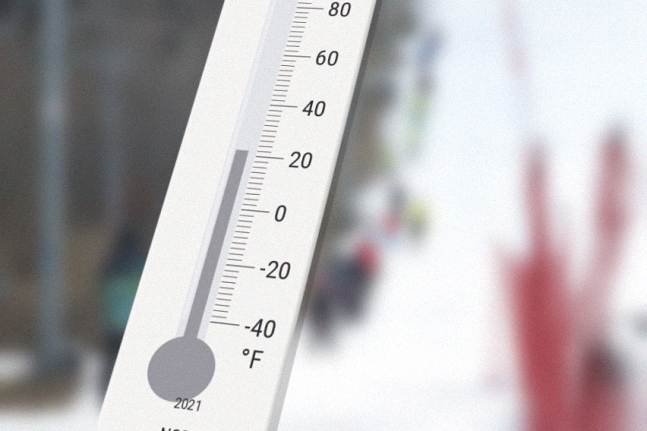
22°F
